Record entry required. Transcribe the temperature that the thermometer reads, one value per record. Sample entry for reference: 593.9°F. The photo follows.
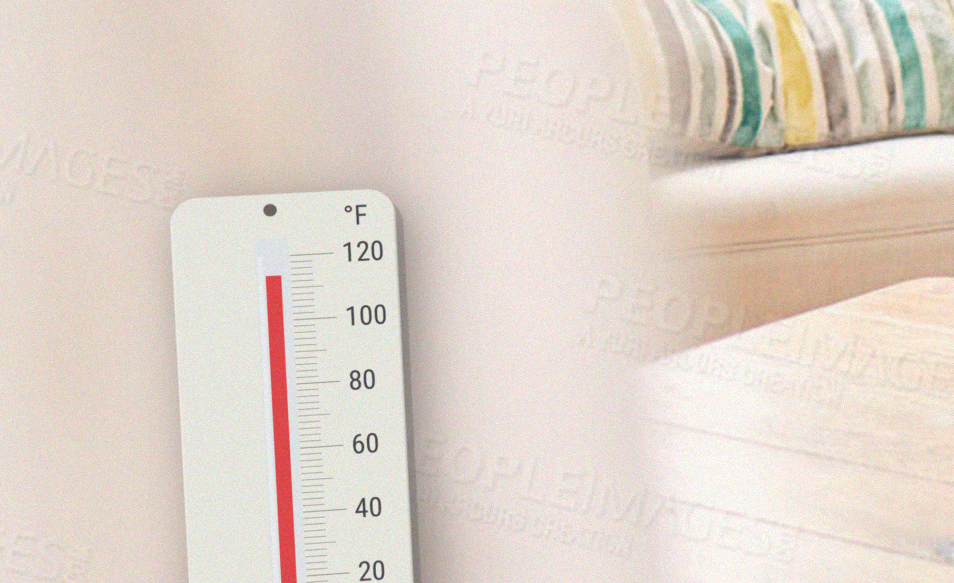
114°F
